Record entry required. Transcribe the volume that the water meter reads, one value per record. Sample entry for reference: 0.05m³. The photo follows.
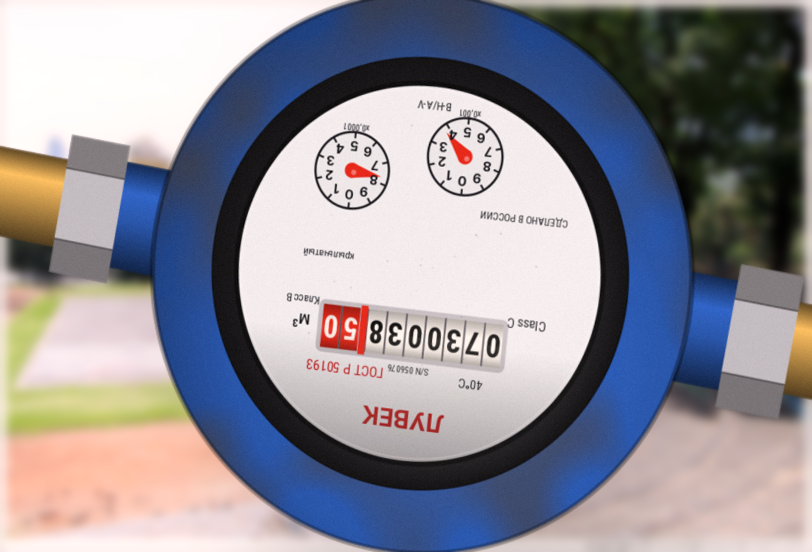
730038.5037m³
